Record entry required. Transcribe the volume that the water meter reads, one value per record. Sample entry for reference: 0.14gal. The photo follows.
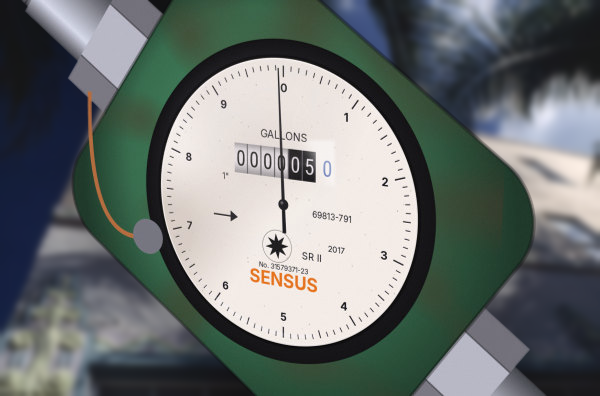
49.9gal
